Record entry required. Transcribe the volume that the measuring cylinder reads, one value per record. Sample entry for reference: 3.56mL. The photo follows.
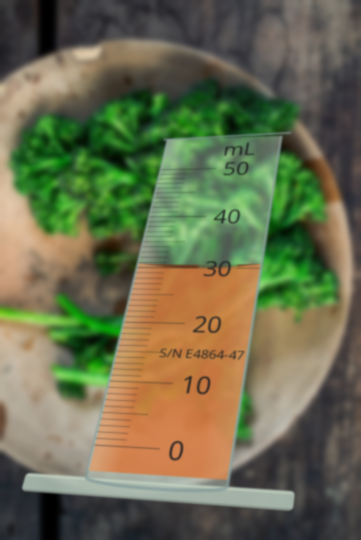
30mL
